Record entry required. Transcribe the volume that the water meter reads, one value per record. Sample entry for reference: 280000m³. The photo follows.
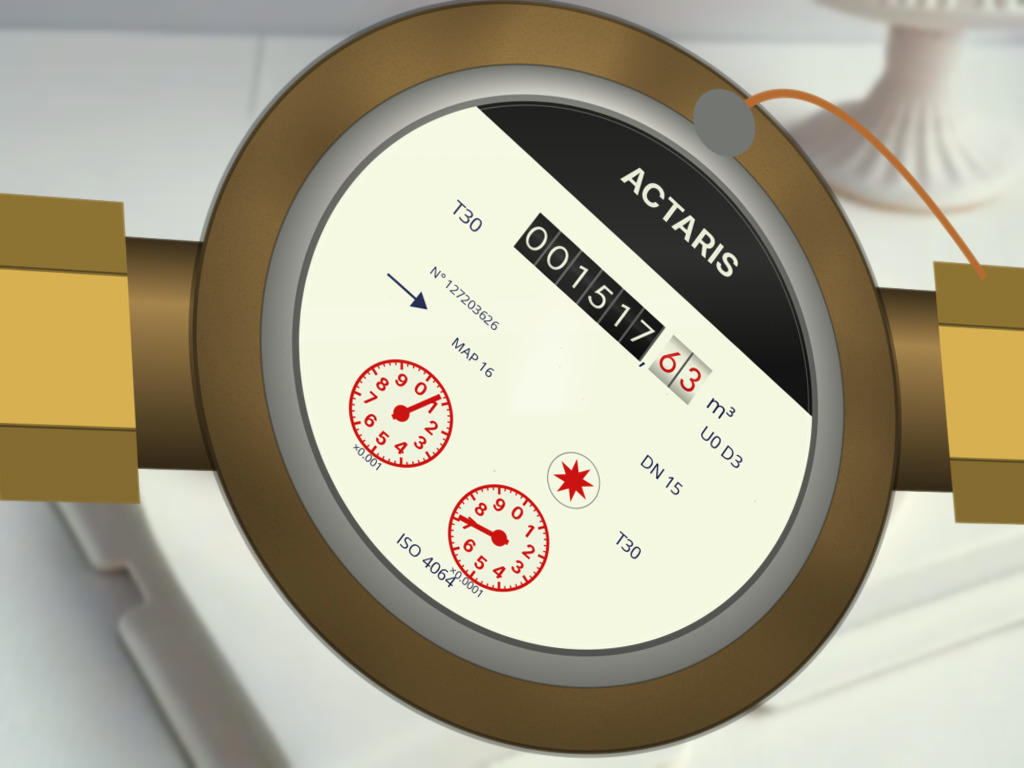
1517.6307m³
